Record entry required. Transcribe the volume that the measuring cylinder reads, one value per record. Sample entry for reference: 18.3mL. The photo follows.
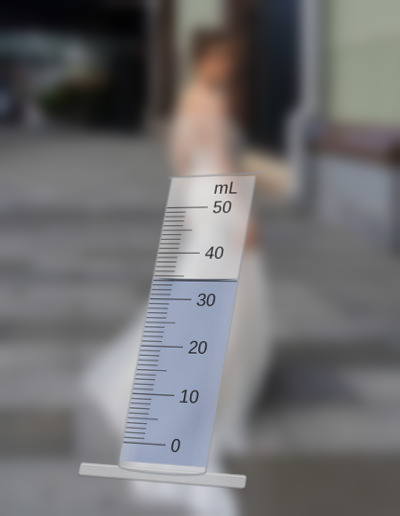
34mL
